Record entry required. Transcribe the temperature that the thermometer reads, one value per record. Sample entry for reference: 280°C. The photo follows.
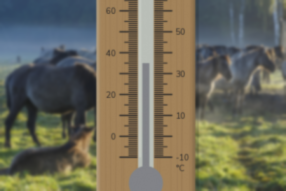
35°C
